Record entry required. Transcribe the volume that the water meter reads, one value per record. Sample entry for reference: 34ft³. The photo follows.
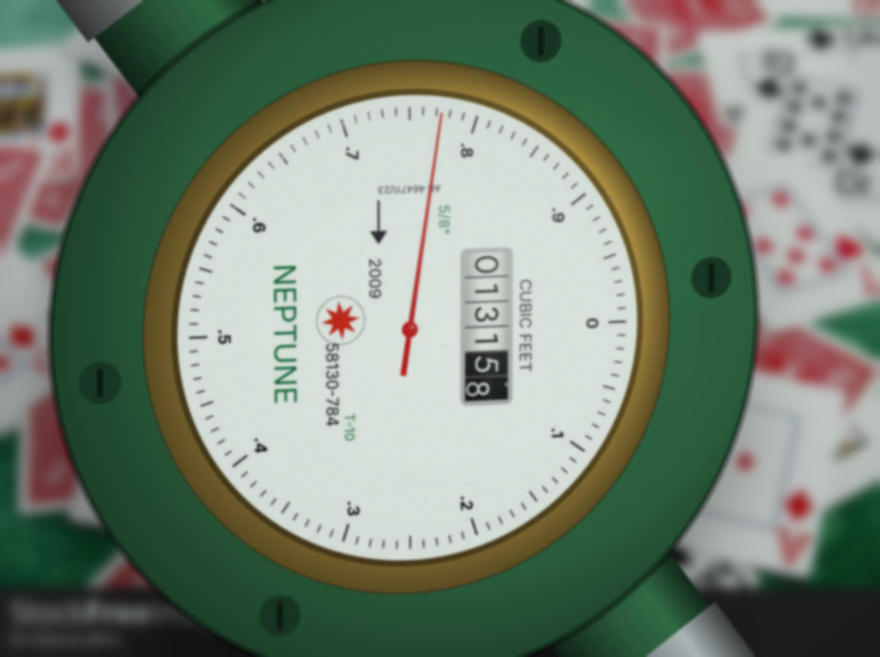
13157.77ft³
